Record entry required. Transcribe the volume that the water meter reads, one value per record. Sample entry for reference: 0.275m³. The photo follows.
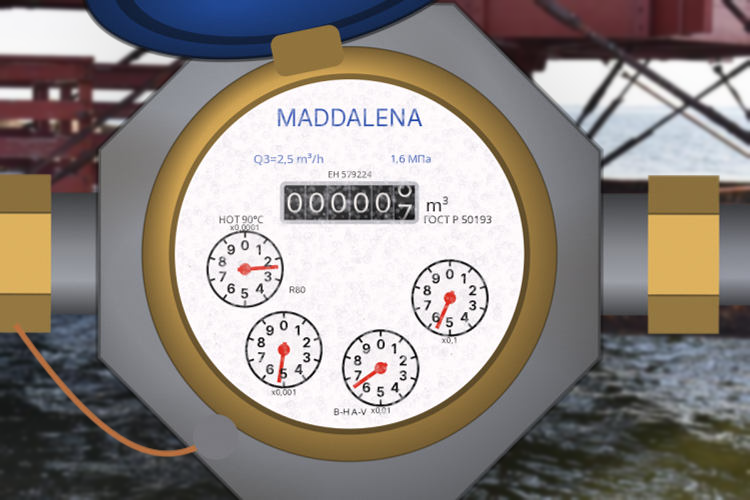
6.5652m³
